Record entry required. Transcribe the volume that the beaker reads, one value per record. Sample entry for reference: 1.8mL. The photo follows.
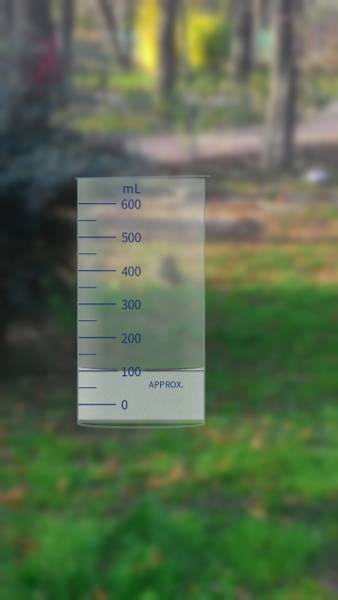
100mL
